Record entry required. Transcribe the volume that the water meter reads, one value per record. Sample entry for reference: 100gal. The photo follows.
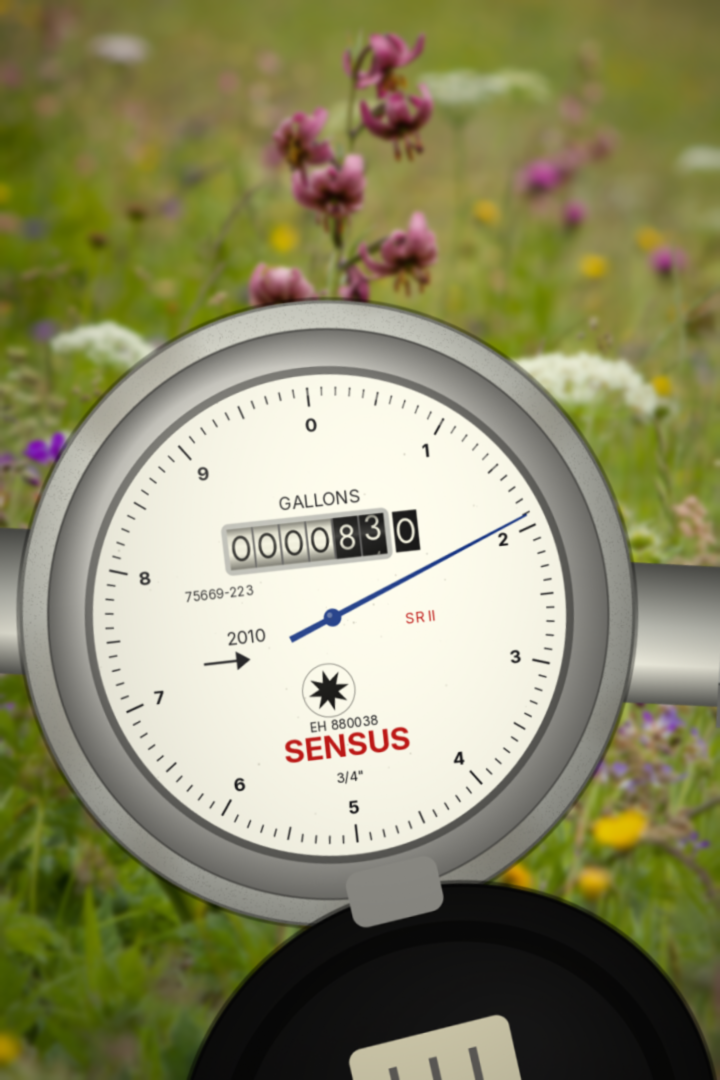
831.9gal
